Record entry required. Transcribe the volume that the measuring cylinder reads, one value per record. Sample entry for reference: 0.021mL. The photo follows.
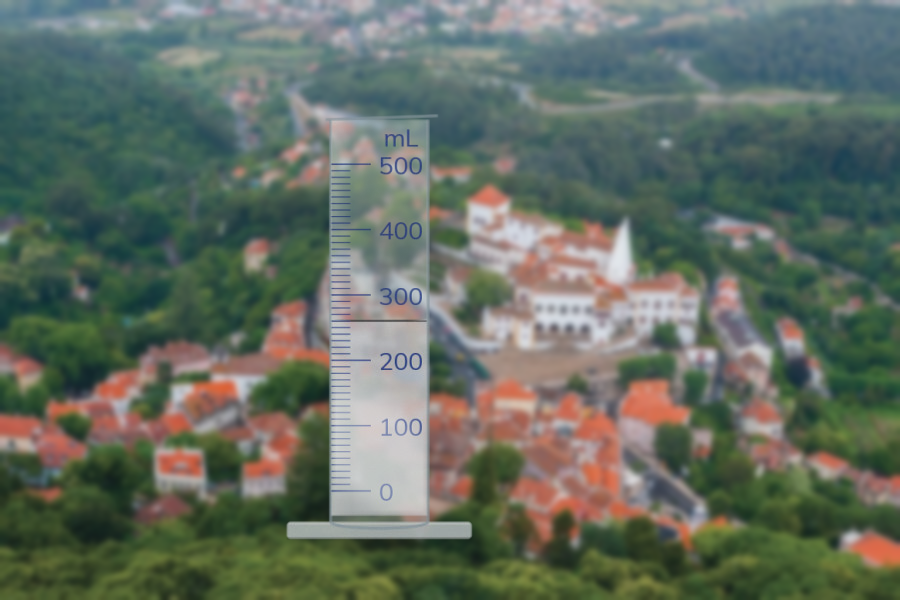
260mL
